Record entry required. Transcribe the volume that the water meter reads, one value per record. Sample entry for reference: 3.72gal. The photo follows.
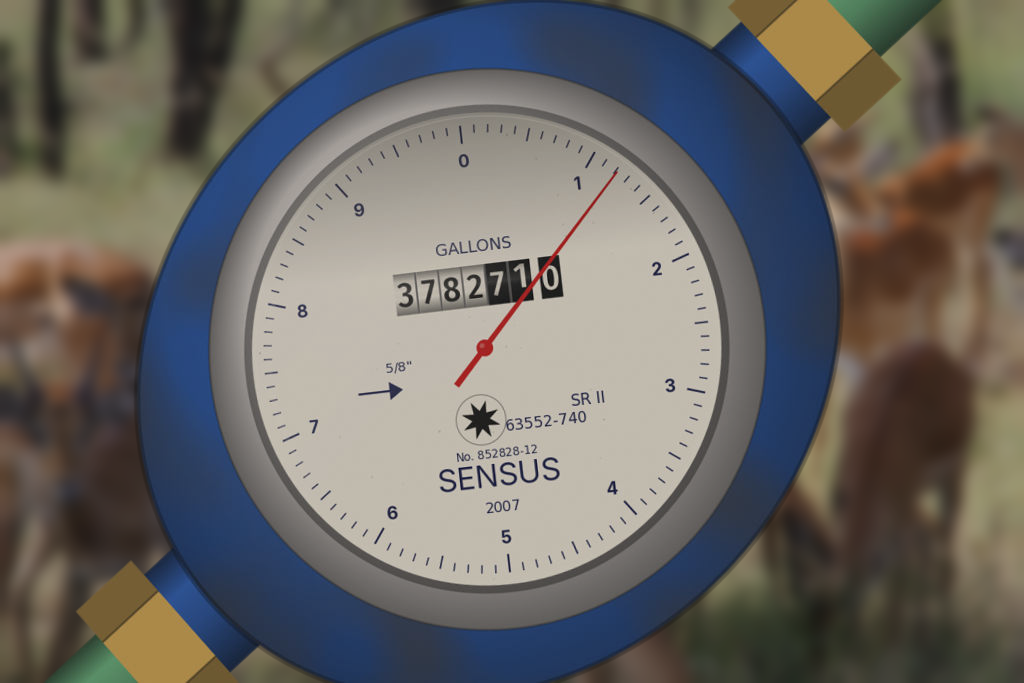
3782711.2gal
